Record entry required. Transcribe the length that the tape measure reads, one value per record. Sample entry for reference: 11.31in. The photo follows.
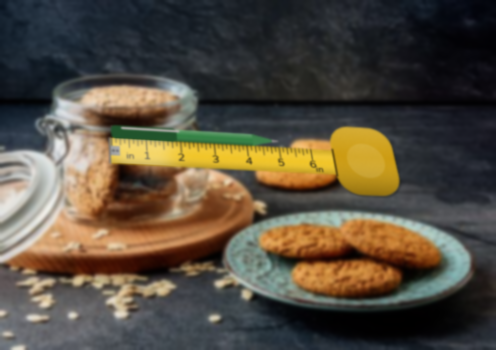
5in
